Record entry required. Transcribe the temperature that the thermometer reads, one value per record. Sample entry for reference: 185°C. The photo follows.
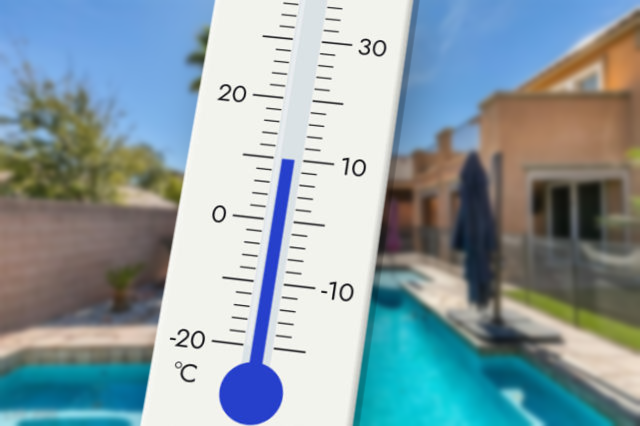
10°C
